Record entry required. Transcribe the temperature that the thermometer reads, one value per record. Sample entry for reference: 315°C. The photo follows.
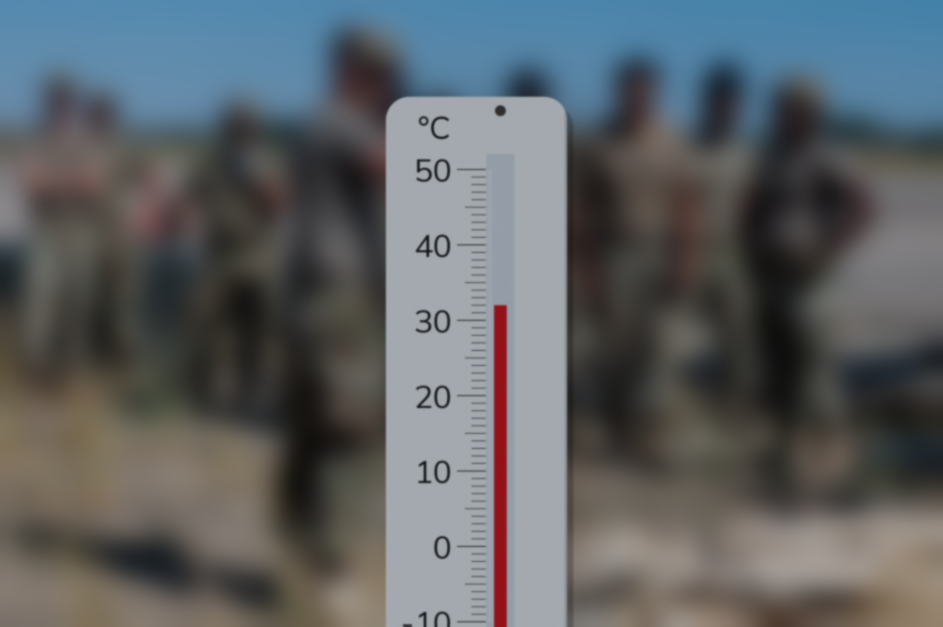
32°C
